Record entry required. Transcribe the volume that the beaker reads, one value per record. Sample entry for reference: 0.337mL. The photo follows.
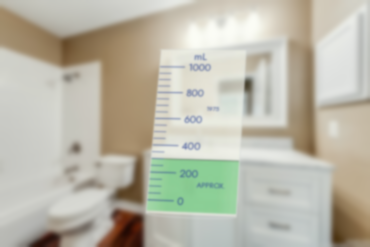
300mL
